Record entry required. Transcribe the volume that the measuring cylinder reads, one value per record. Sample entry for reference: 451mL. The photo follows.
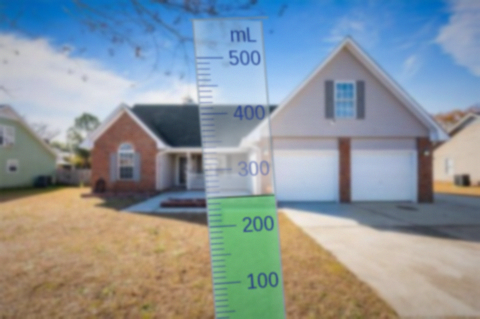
250mL
